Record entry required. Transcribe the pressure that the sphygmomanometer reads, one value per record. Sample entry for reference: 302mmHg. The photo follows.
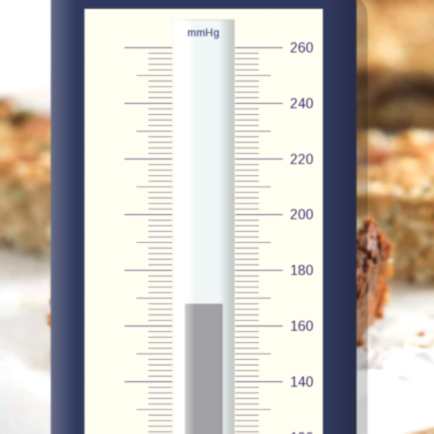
168mmHg
